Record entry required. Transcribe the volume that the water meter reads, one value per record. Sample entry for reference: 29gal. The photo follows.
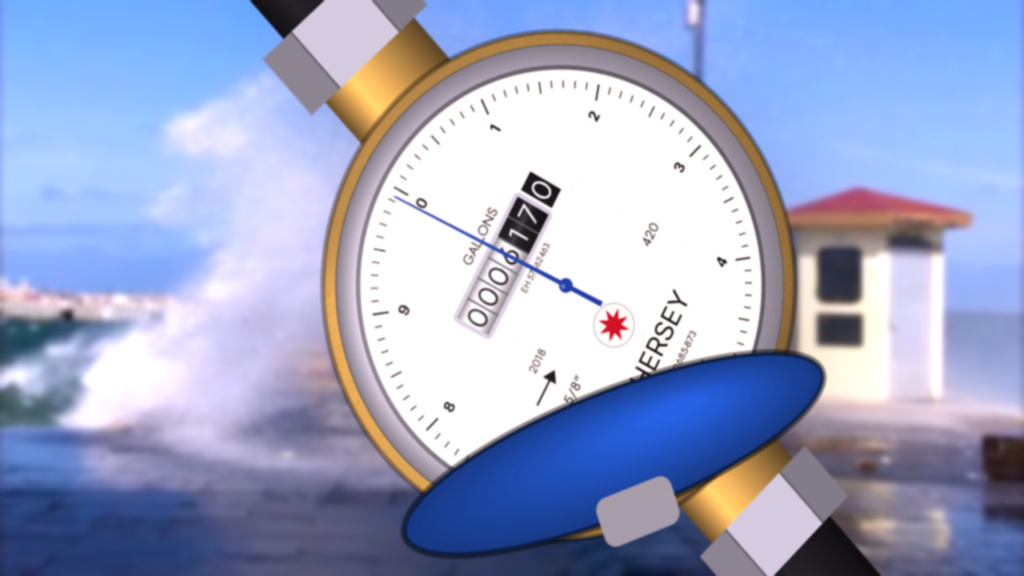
6169.9gal
